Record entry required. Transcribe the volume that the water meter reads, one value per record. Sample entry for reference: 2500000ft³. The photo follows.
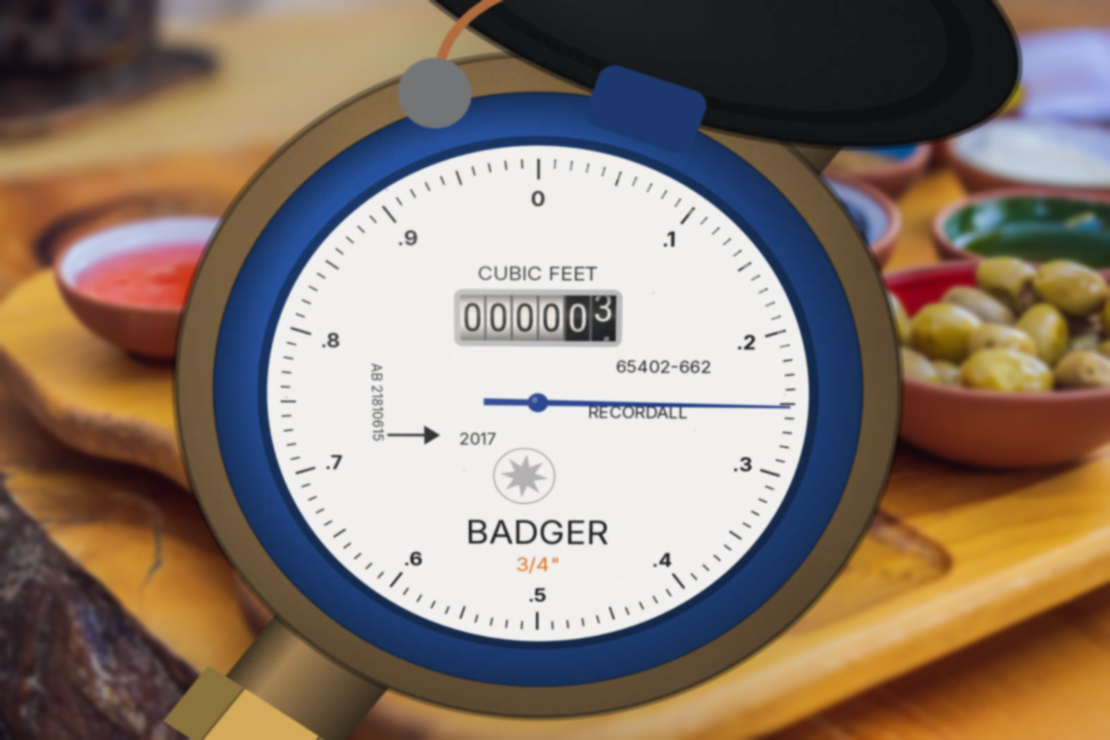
3.25ft³
